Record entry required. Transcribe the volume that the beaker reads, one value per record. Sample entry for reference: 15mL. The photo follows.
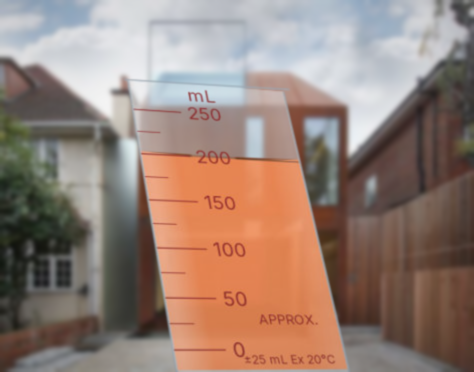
200mL
